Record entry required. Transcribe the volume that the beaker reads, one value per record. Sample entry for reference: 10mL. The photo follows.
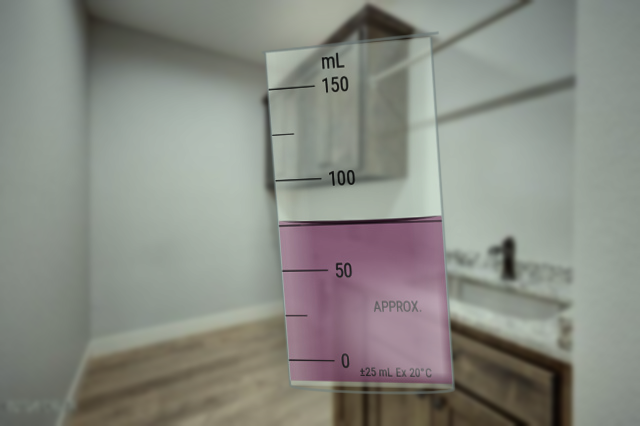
75mL
